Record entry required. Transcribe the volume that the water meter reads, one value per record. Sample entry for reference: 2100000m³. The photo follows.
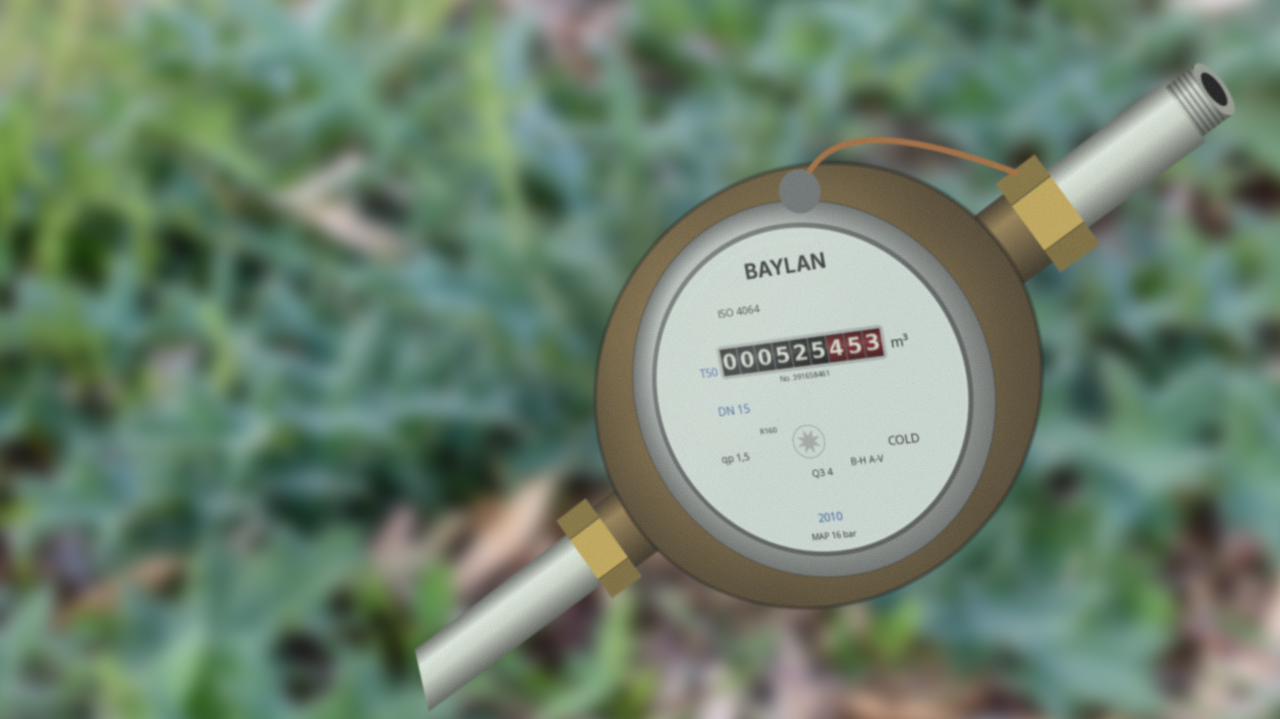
525.453m³
